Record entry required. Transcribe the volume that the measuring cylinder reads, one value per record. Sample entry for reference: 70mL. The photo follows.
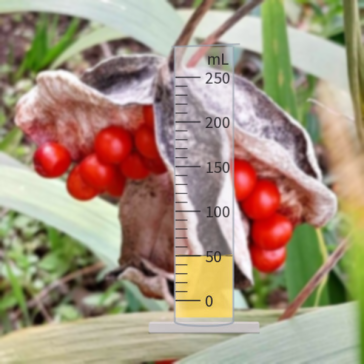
50mL
